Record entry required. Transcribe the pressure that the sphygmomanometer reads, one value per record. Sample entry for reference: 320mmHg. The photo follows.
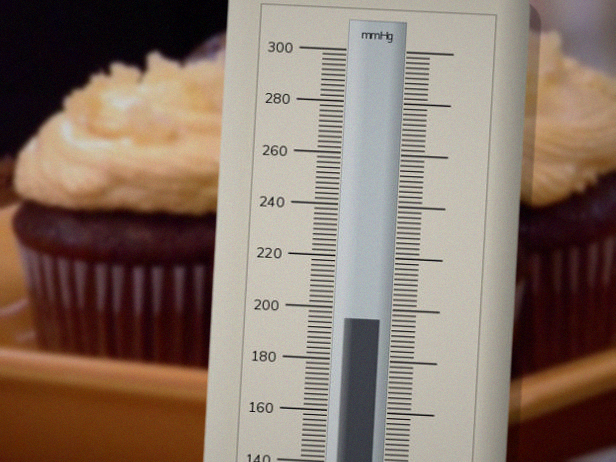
196mmHg
